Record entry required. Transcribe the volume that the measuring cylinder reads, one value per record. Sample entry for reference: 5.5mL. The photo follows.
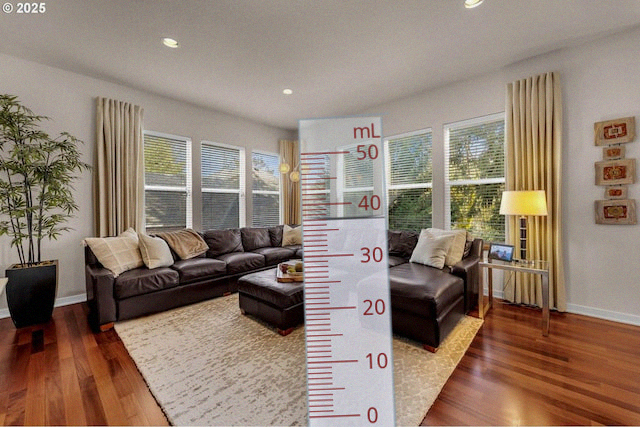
37mL
